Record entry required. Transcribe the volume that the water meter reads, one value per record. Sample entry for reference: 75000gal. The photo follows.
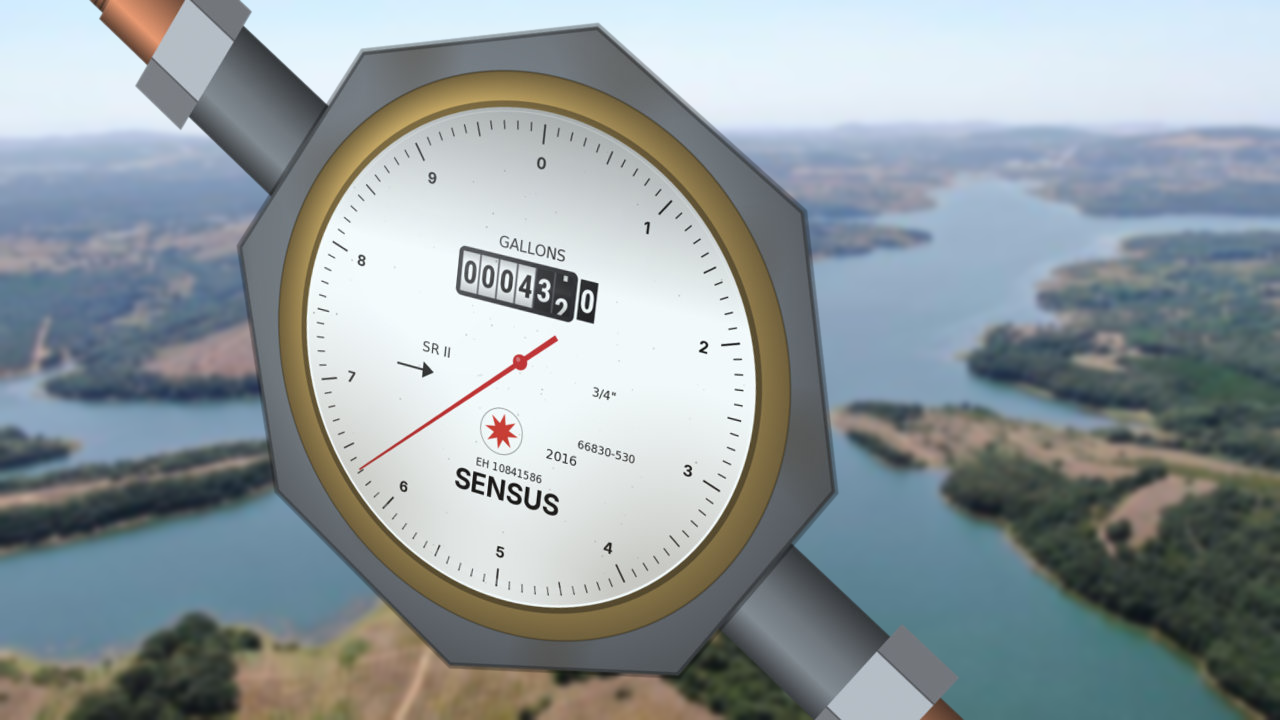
4316.3gal
